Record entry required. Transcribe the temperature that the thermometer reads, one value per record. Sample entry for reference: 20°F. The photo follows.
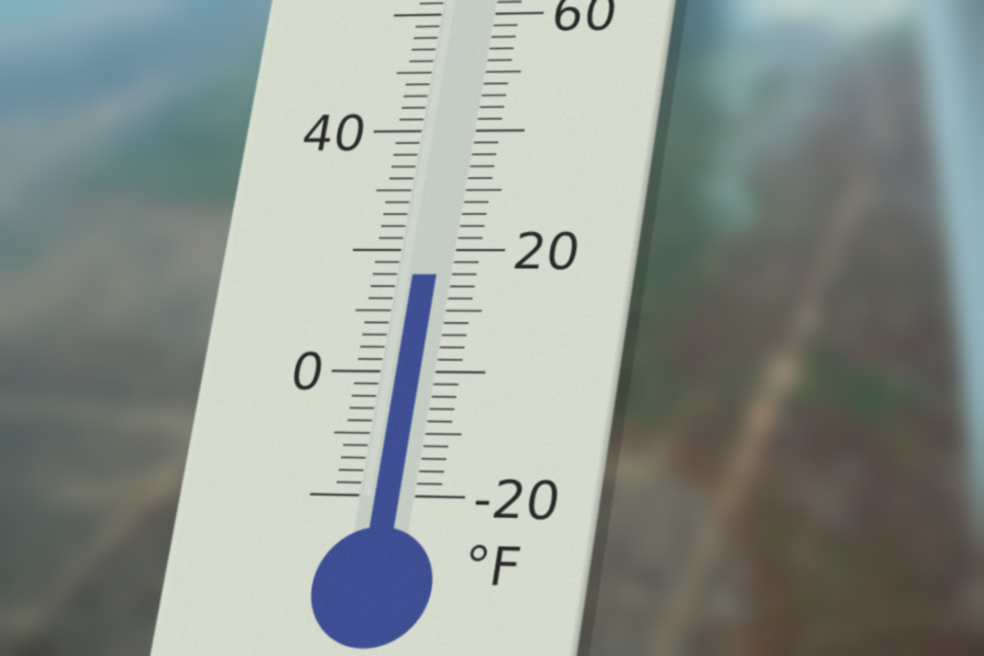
16°F
